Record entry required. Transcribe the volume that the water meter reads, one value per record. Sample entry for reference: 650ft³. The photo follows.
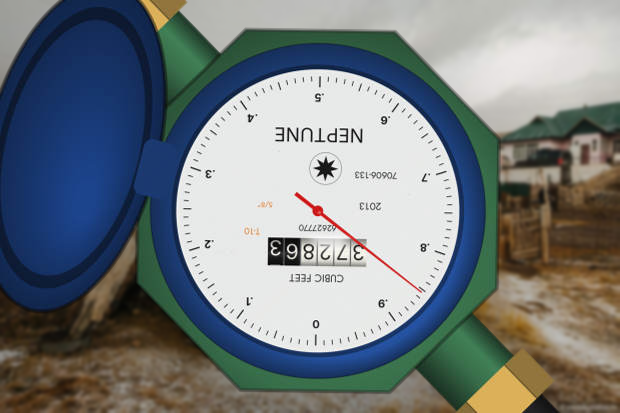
372862.85ft³
